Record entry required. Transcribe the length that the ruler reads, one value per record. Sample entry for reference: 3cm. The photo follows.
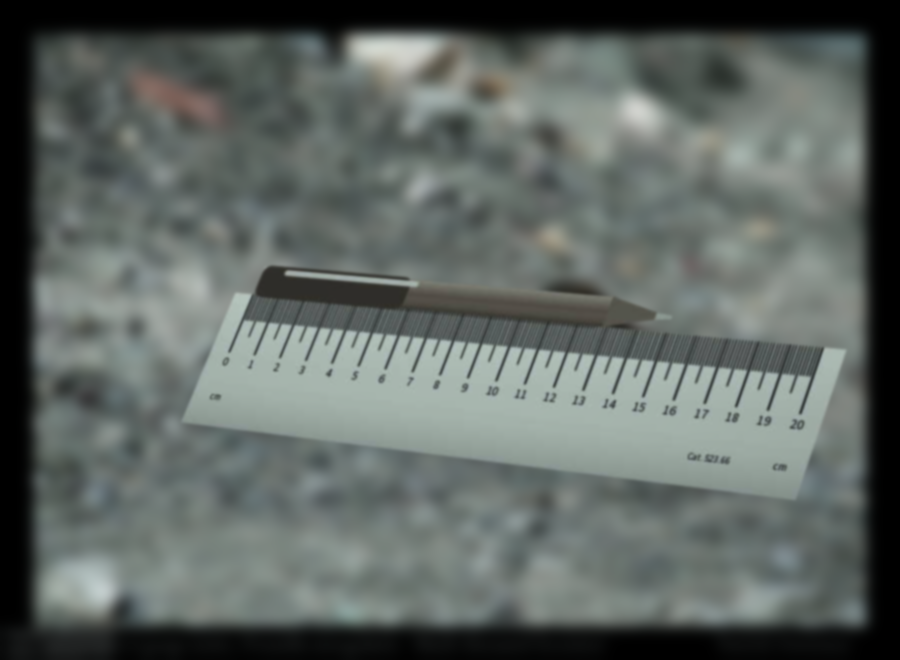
15cm
